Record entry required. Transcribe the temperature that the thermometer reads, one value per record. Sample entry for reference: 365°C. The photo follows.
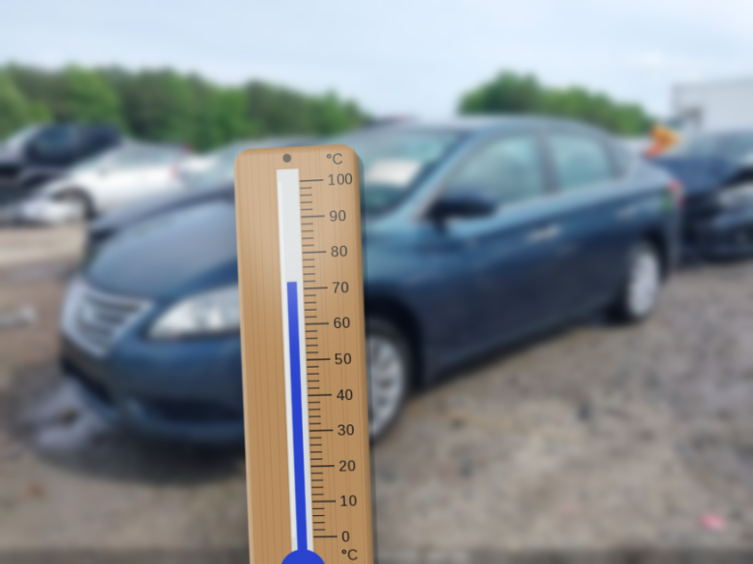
72°C
